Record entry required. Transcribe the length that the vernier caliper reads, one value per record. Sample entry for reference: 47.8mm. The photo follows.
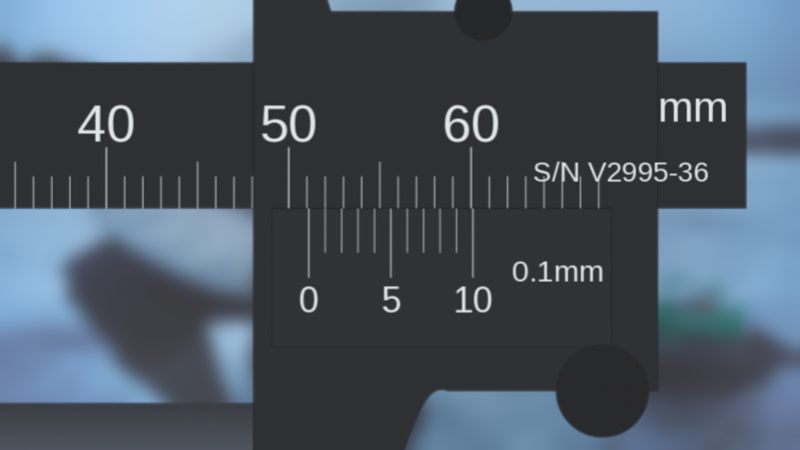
51.1mm
